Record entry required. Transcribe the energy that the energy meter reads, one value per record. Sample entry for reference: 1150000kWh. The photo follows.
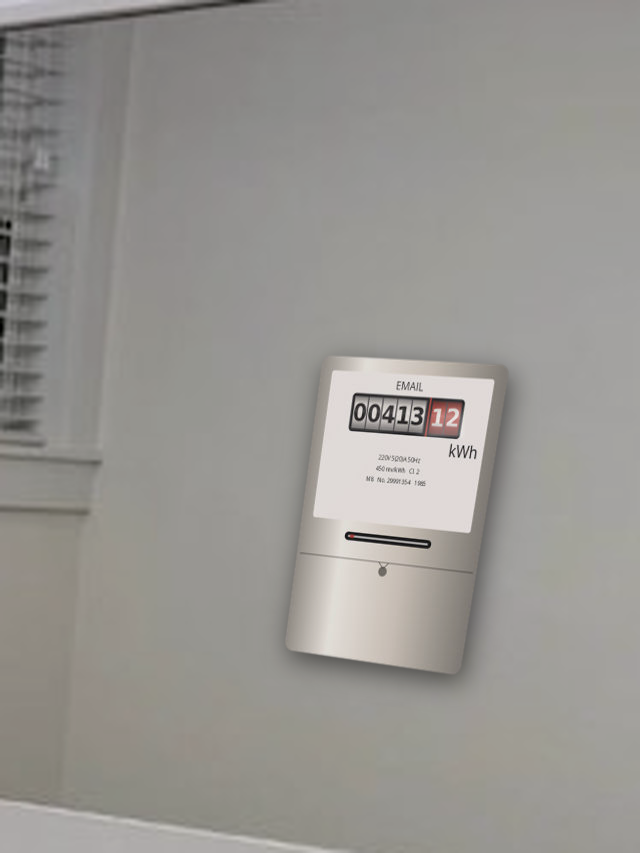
413.12kWh
